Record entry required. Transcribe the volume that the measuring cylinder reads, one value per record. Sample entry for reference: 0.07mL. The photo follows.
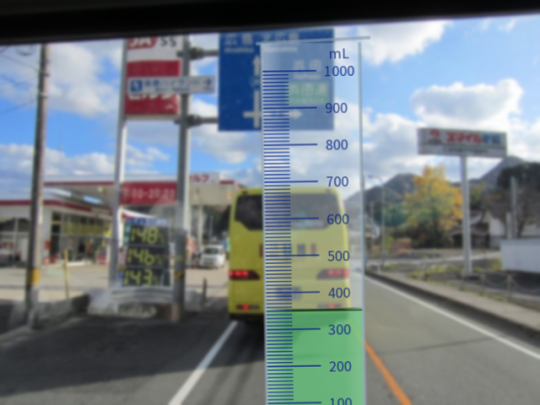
350mL
